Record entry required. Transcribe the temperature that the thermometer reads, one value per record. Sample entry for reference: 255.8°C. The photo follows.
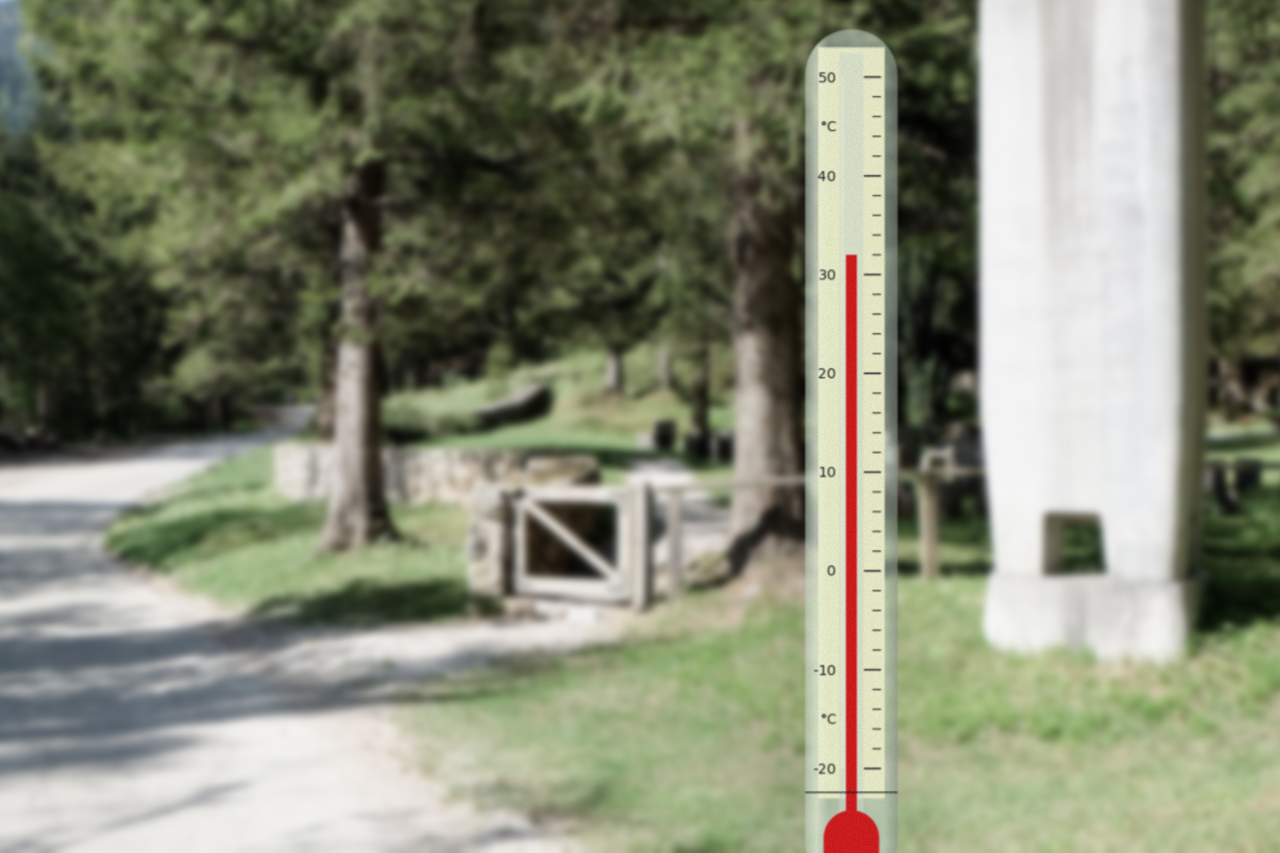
32°C
